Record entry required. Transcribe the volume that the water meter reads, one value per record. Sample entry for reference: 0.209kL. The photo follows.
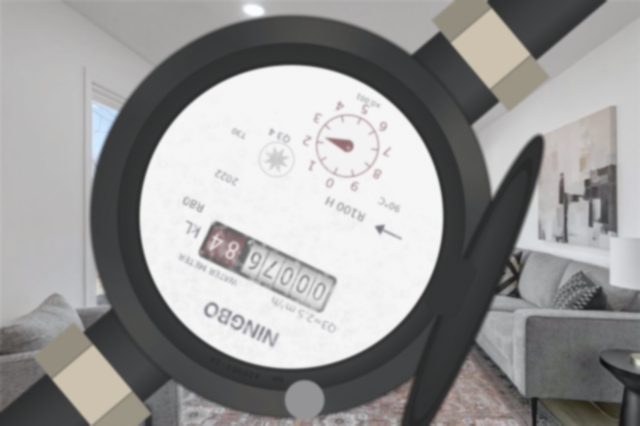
76.842kL
